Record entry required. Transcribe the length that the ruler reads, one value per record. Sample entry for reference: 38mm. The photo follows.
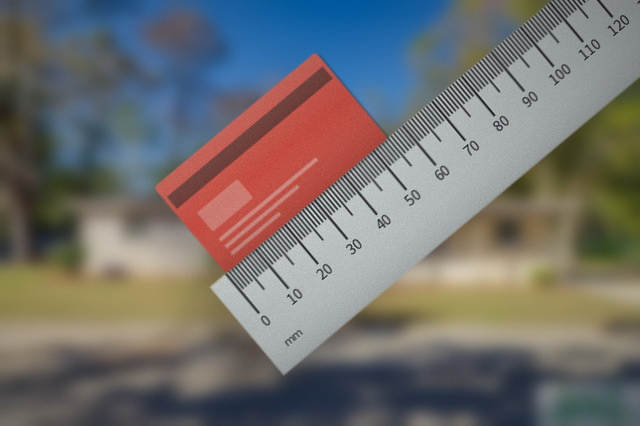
55mm
